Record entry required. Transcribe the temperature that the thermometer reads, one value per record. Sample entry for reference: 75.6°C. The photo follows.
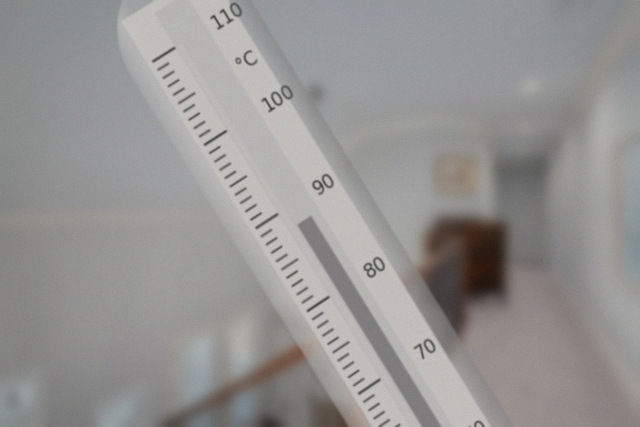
88°C
